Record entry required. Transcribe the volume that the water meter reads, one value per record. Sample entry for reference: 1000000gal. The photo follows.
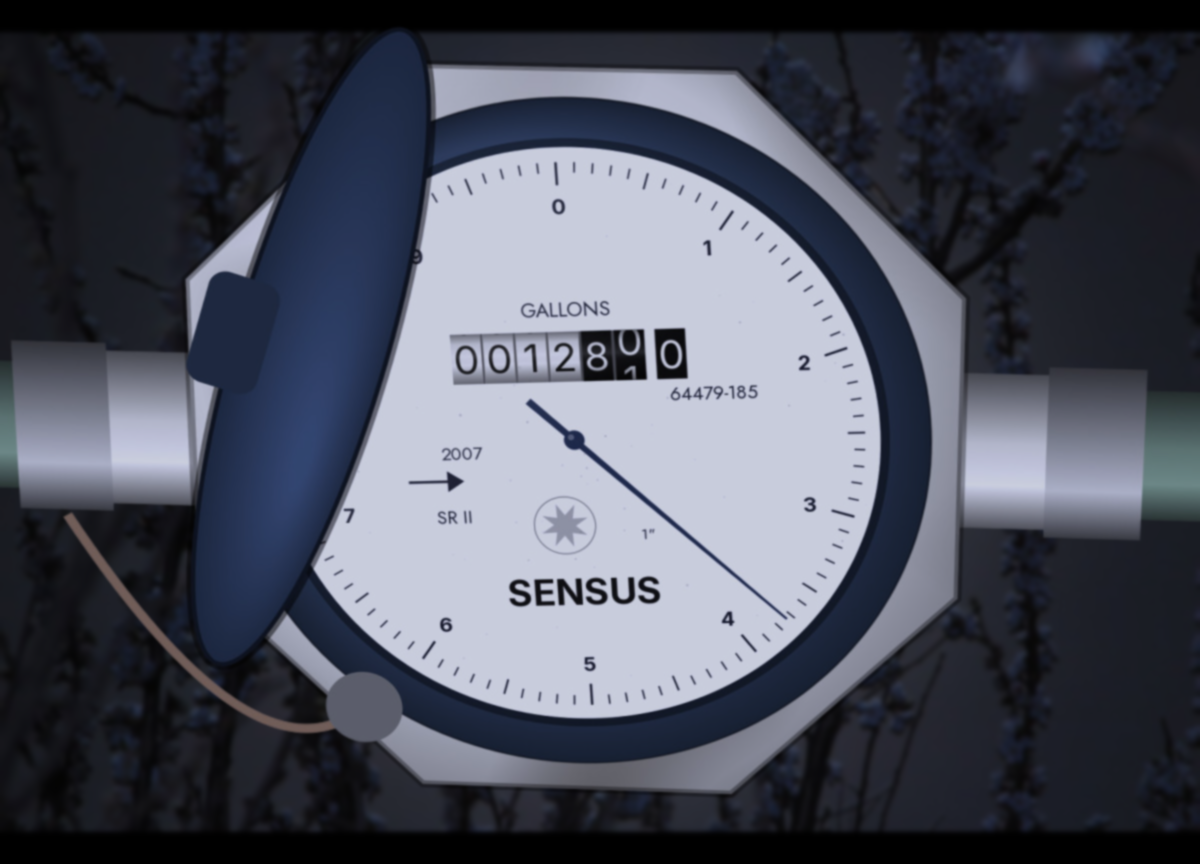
12803.7gal
